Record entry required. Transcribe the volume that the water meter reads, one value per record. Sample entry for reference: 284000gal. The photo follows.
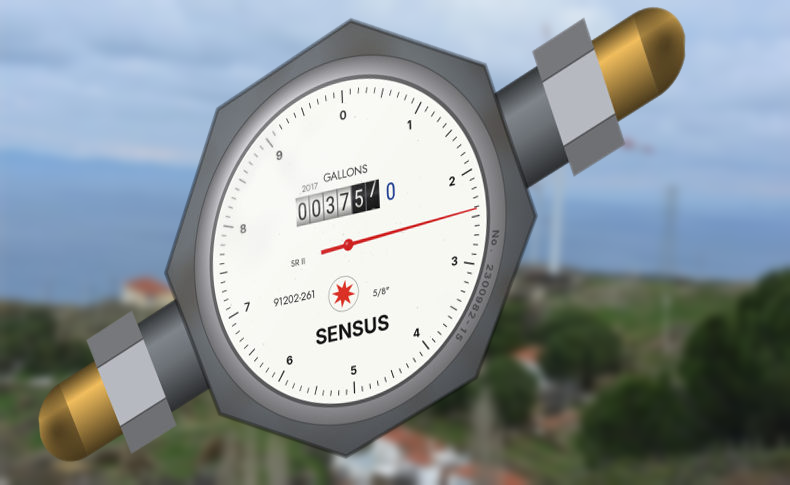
37572.4gal
